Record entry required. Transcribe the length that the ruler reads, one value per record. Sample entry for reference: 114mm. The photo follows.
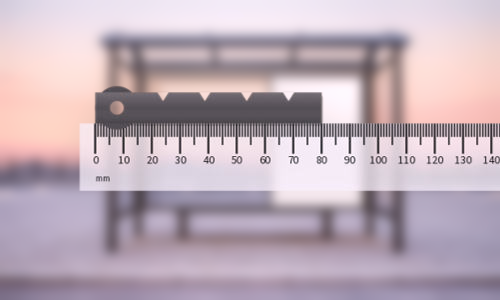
80mm
